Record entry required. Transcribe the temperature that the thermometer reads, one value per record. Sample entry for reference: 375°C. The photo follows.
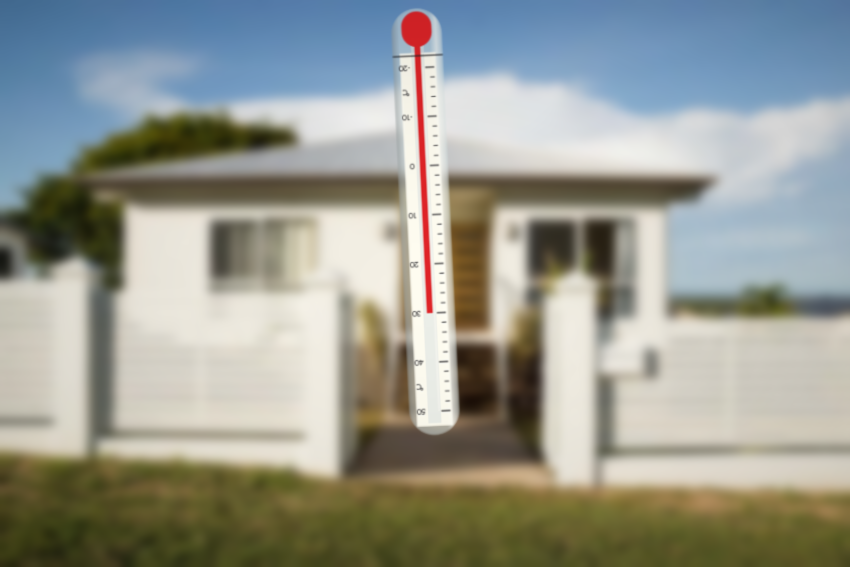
30°C
